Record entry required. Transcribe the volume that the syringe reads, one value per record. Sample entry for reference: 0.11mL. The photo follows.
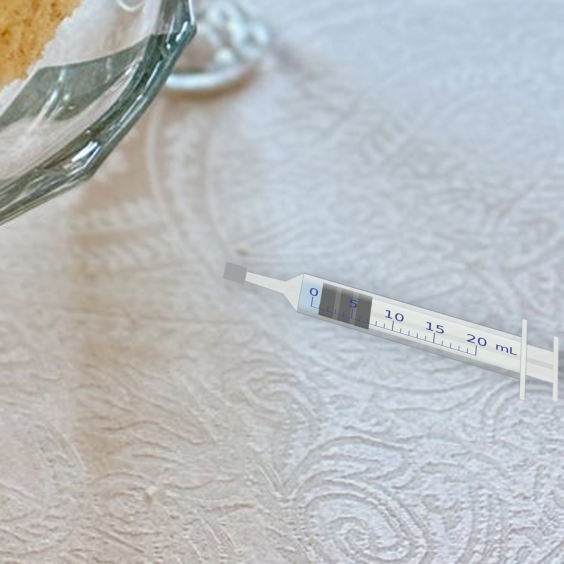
1mL
